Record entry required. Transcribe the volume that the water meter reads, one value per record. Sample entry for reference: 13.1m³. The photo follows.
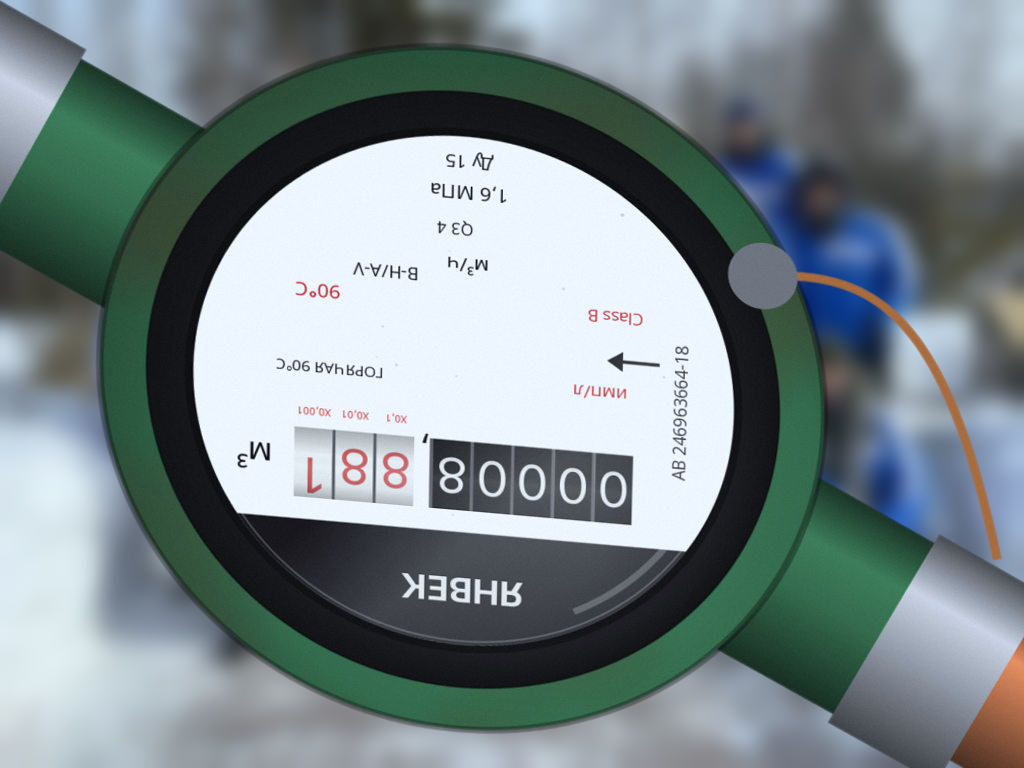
8.881m³
